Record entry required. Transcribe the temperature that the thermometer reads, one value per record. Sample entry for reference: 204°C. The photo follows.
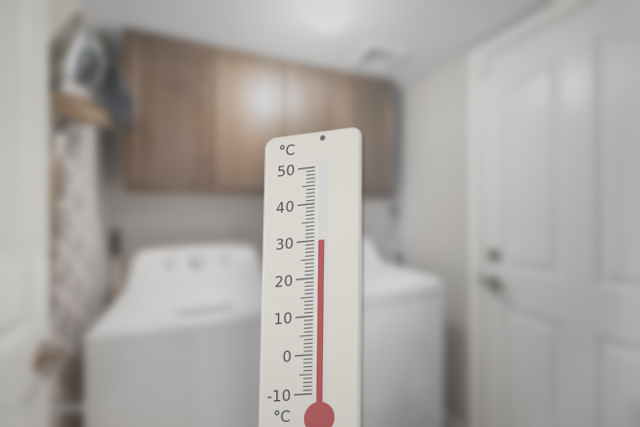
30°C
